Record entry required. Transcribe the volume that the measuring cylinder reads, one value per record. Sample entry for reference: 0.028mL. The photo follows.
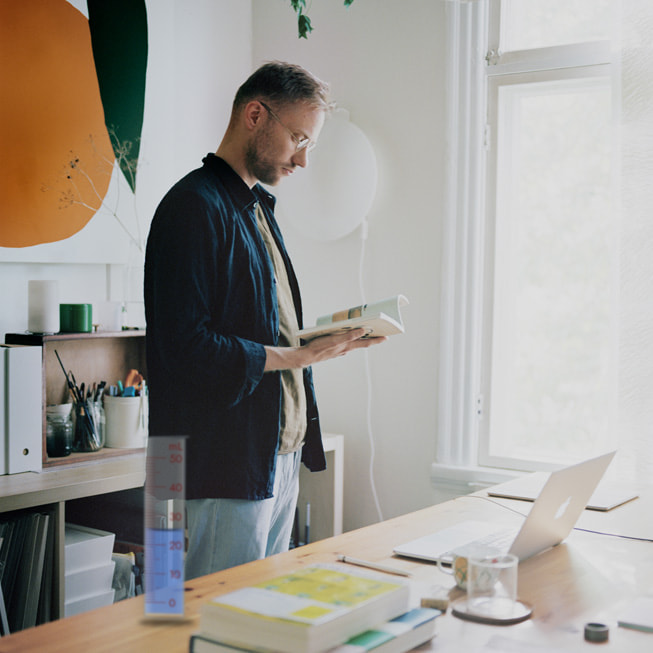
25mL
